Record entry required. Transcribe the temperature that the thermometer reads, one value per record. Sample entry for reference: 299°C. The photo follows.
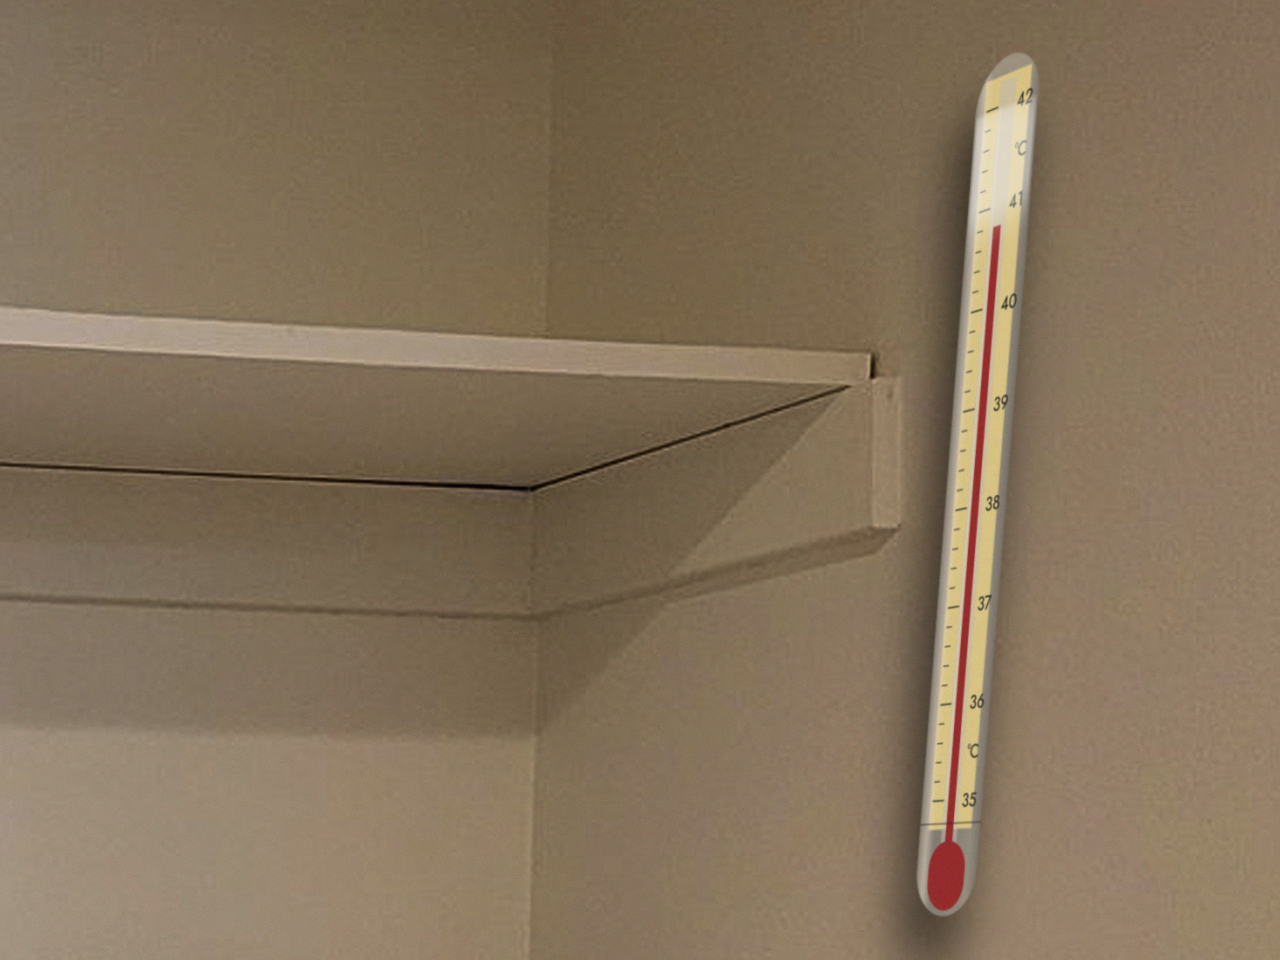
40.8°C
